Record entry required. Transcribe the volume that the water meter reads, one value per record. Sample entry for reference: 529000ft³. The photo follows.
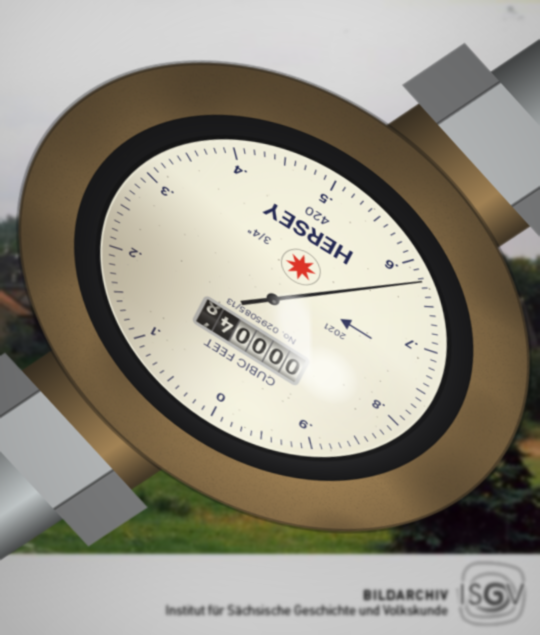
47.62ft³
